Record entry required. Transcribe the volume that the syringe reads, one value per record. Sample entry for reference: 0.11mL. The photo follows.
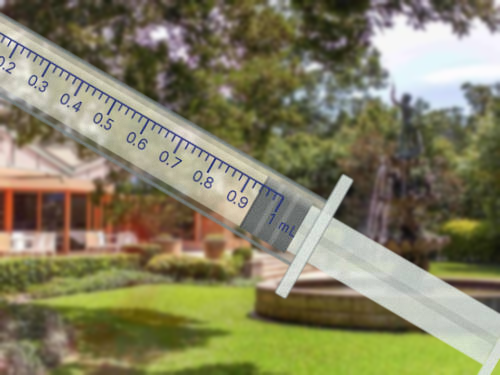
0.94mL
